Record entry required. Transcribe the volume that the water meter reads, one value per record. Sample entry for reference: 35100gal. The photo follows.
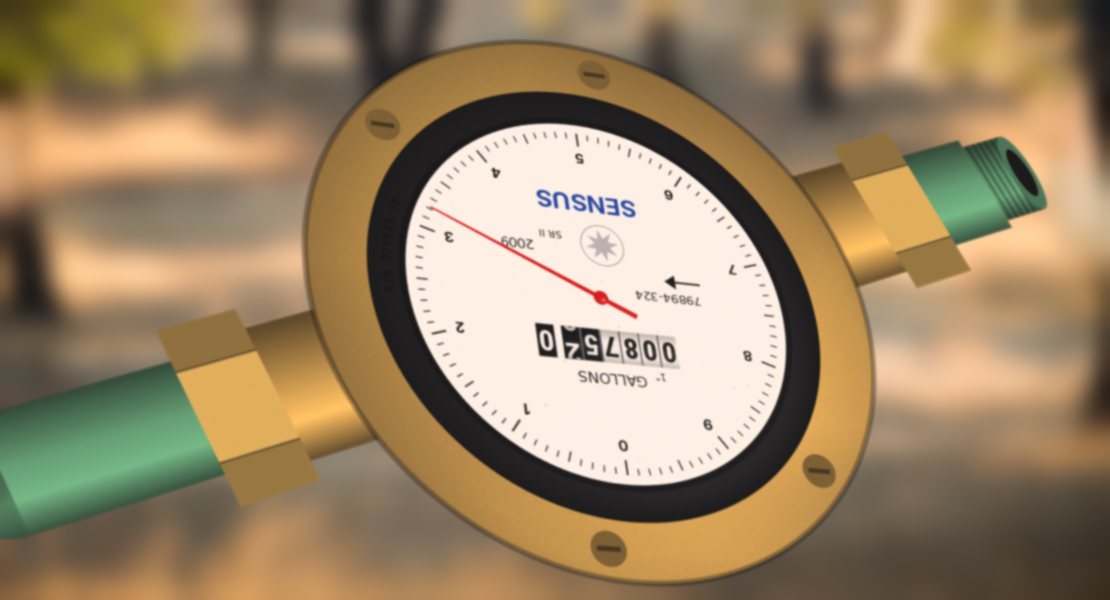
87523.2gal
